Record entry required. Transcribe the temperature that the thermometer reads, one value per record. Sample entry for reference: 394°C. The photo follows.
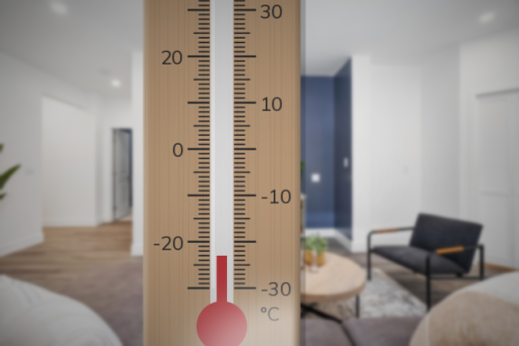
-23°C
